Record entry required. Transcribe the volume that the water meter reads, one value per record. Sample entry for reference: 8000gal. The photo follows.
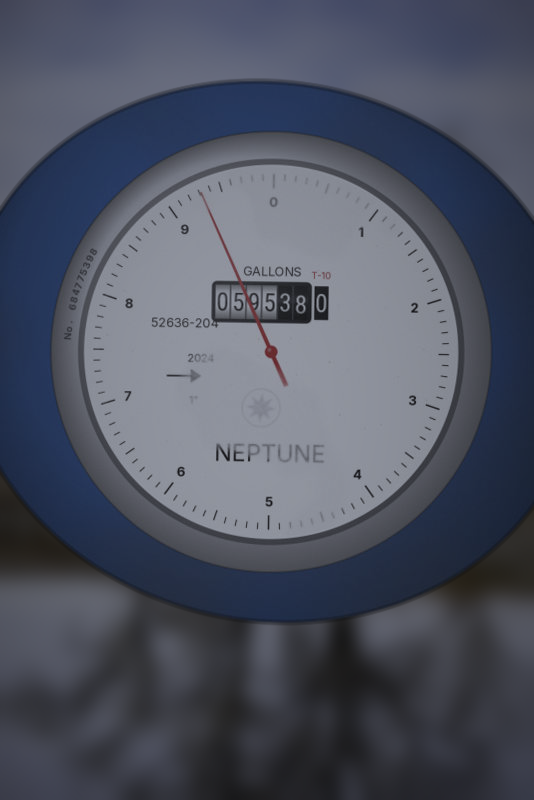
595379.3gal
